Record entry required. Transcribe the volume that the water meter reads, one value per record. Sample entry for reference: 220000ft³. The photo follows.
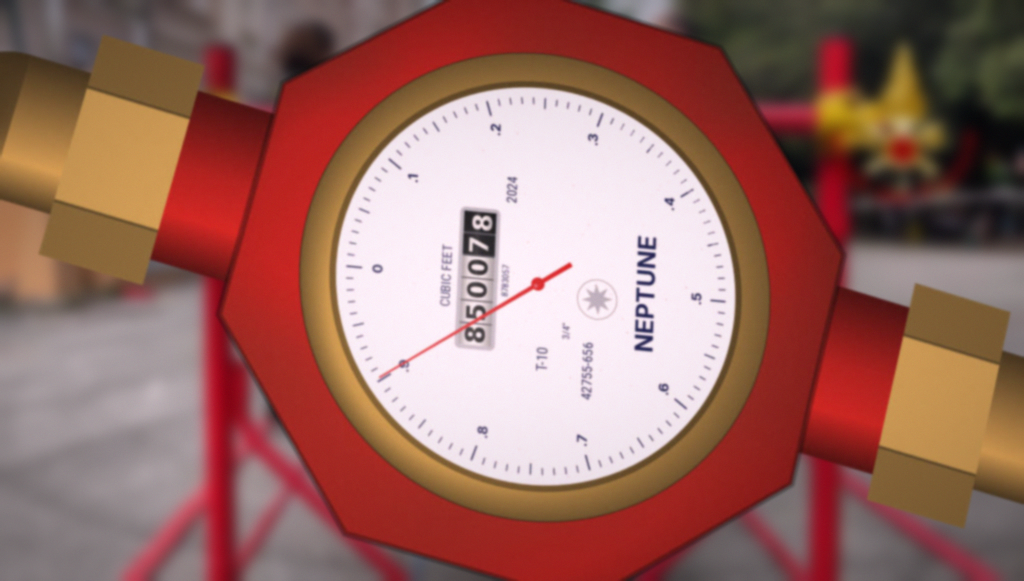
850077.90ft³
